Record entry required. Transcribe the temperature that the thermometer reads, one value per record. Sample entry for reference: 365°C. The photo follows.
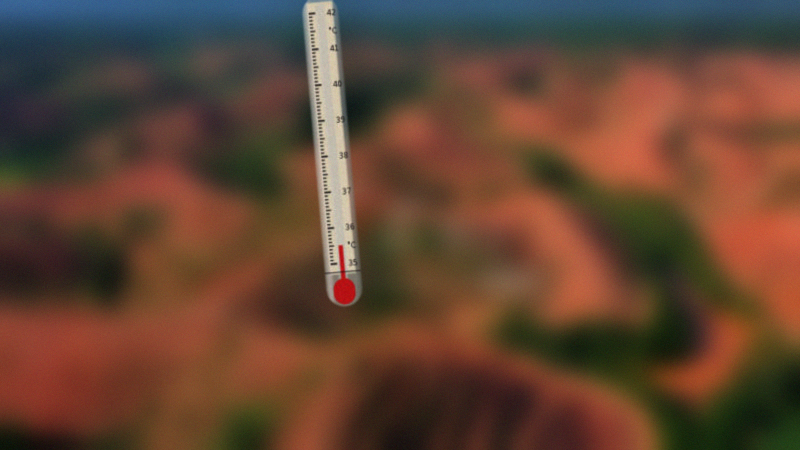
35.5°C
